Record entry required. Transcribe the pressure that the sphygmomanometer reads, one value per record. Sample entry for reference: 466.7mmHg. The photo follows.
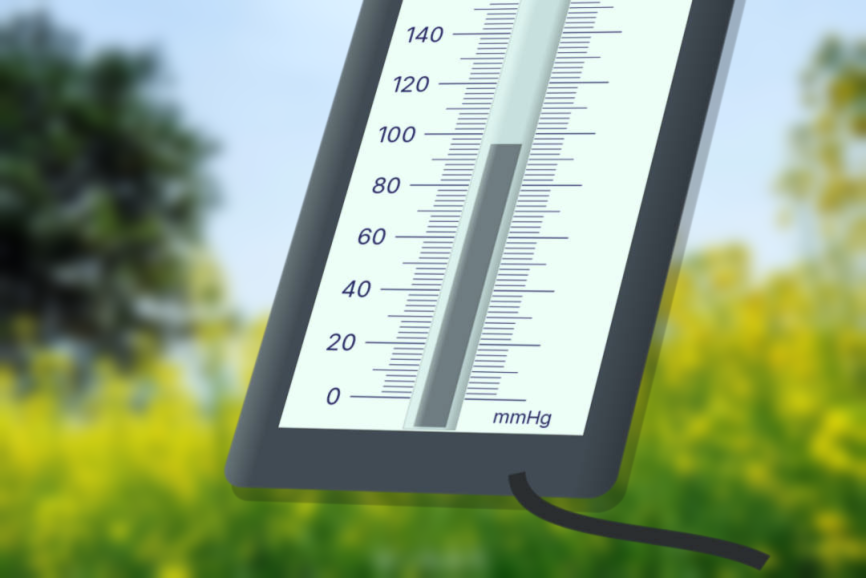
96mmHg
